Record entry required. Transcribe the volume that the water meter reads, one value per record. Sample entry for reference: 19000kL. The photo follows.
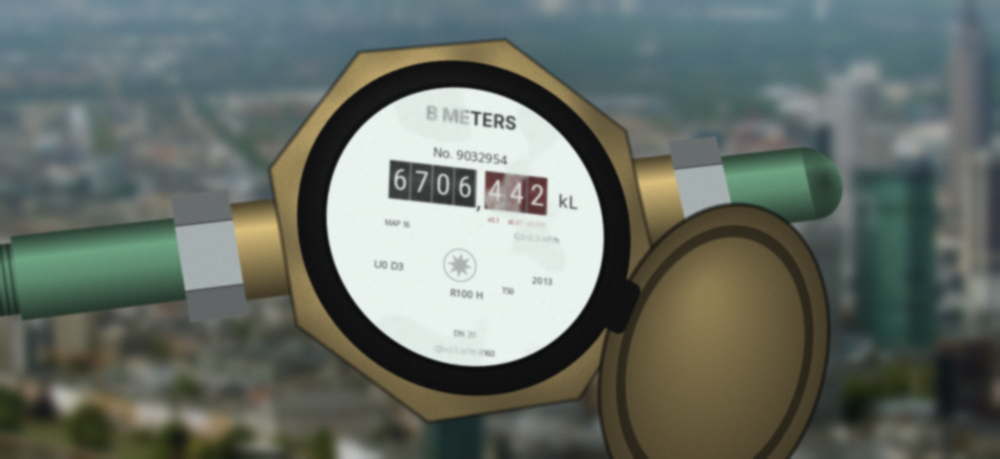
6706.442kL
